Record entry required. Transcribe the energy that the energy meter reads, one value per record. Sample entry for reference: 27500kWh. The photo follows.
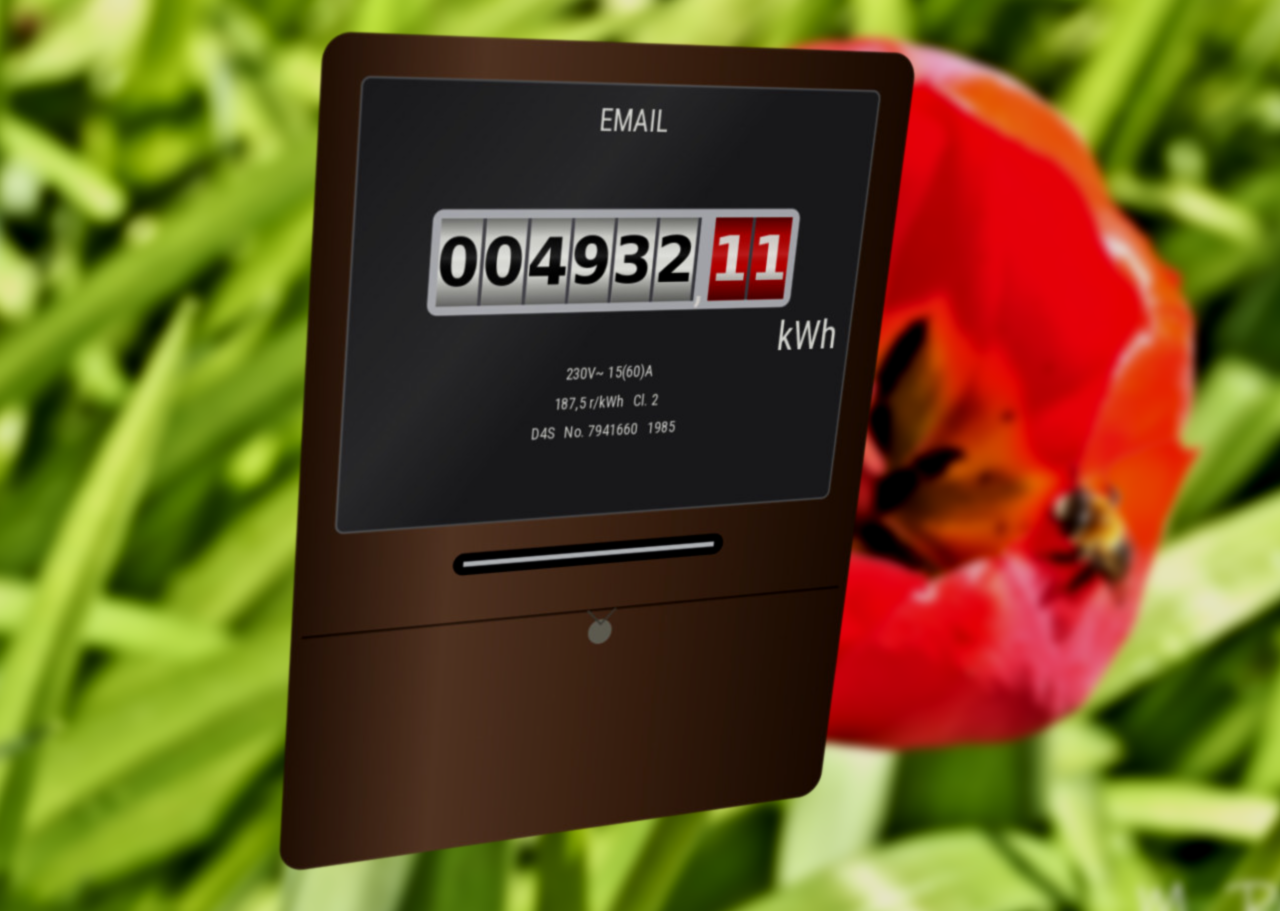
4932.11kWh
